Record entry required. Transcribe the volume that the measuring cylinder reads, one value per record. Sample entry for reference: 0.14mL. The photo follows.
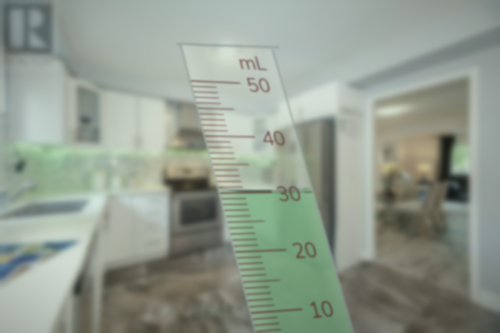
30mL
